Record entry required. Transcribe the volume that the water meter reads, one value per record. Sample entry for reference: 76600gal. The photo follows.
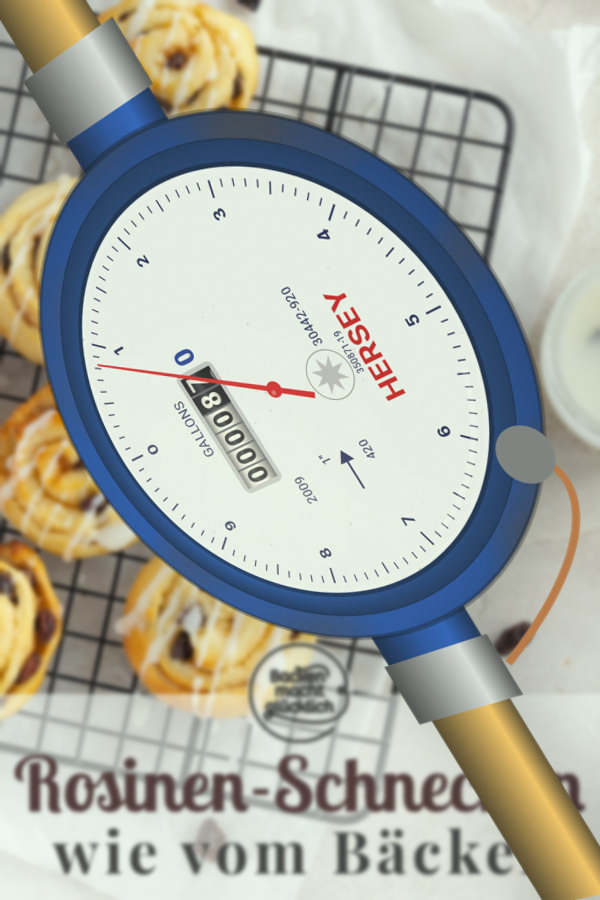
870.8gal
